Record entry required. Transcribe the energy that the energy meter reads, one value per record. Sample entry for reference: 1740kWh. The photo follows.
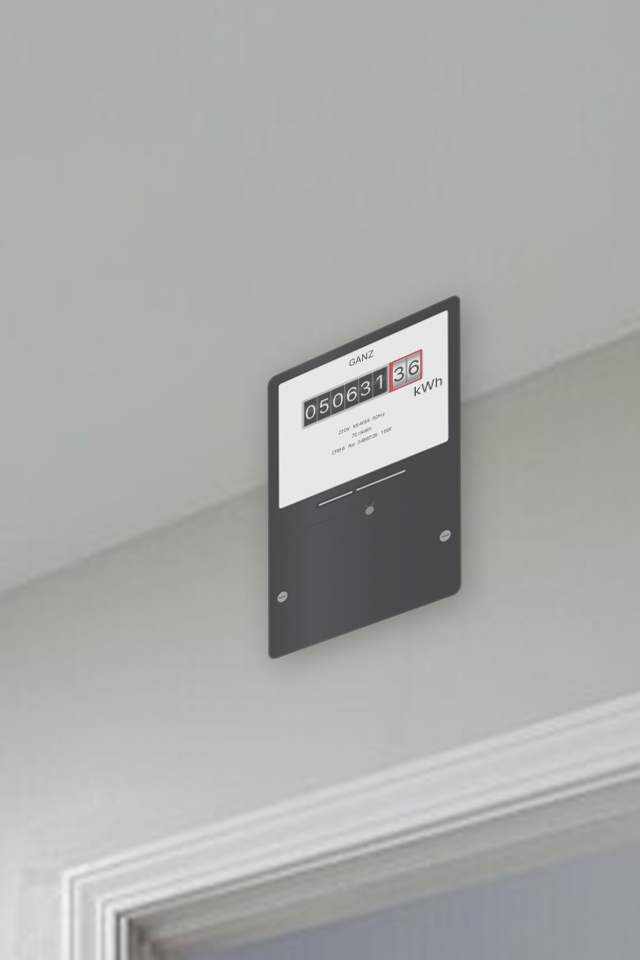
50631.36kWh
